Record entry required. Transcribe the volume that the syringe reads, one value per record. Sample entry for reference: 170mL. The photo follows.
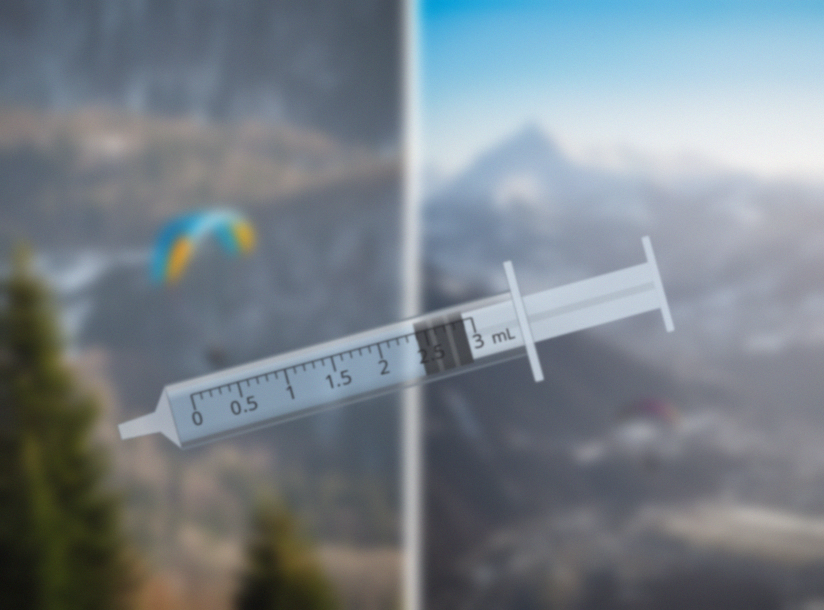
2.4mL
